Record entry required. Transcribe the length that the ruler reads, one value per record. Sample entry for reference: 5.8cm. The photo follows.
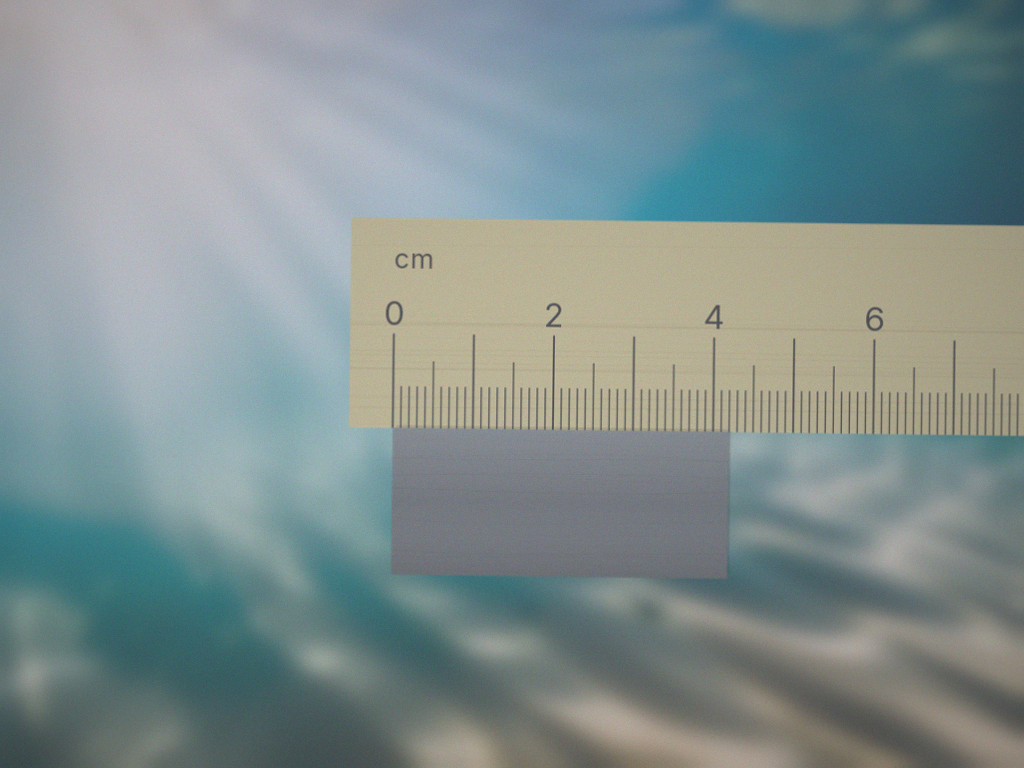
4.2cm
